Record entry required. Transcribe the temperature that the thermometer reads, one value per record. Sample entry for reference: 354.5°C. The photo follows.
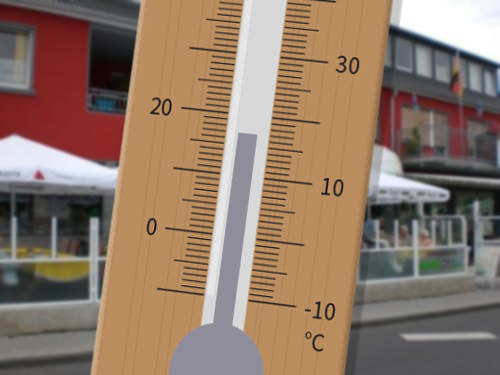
17°C
